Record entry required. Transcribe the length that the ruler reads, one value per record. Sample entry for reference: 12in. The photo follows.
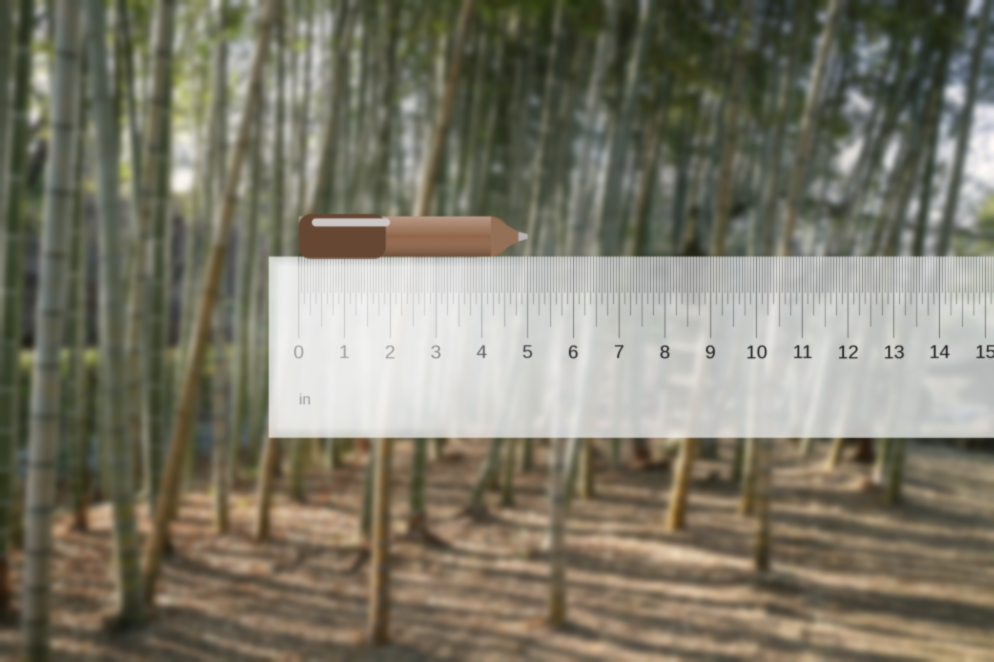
5in
